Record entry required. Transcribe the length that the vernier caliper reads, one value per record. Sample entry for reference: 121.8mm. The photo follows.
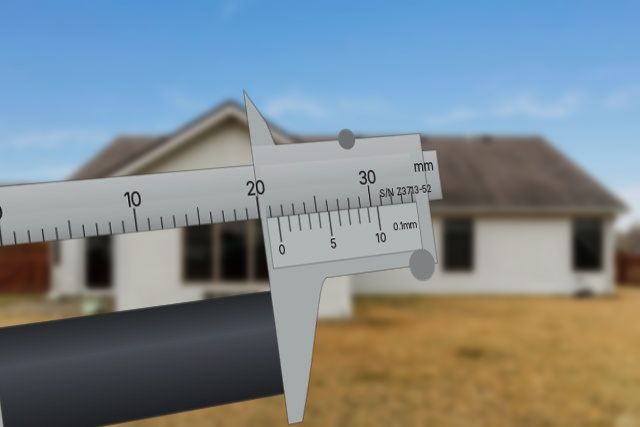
21.6mm
